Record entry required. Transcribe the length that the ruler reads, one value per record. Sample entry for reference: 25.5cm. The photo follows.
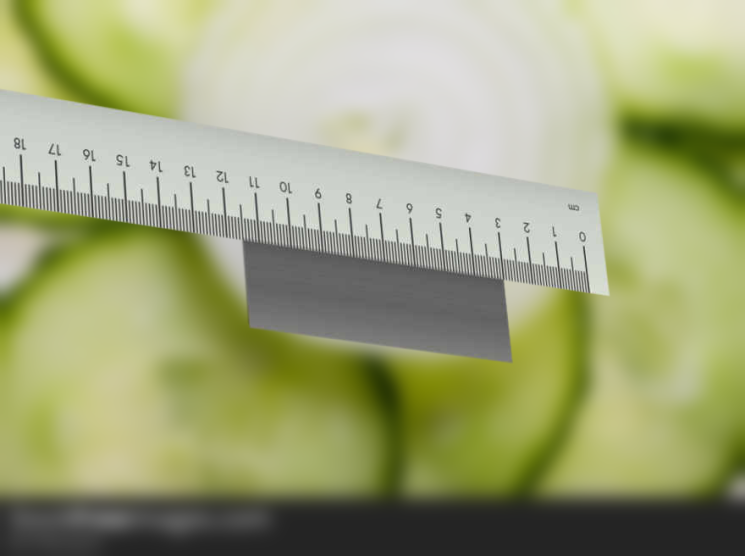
8.5cm
